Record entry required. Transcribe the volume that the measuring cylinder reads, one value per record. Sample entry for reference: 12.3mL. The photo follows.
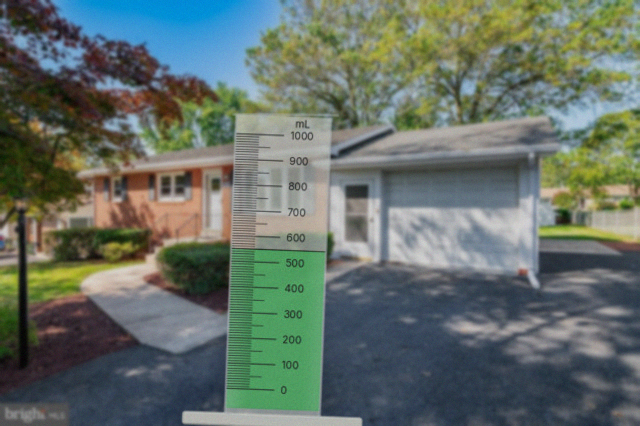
550mL
